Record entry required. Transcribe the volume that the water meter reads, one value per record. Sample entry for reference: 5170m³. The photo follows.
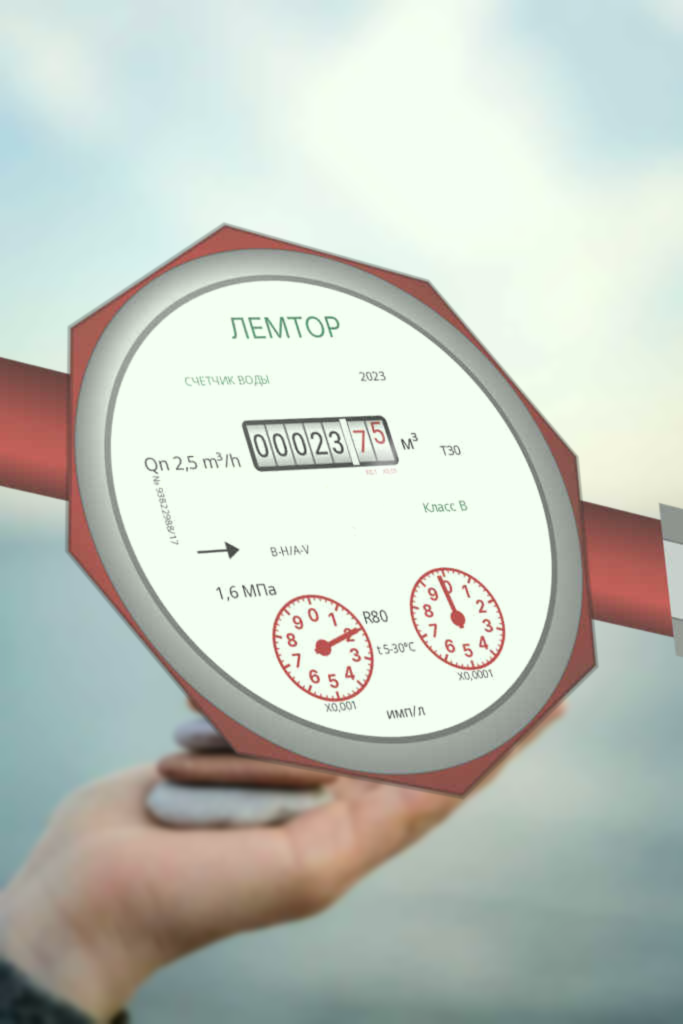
23.7519m³
